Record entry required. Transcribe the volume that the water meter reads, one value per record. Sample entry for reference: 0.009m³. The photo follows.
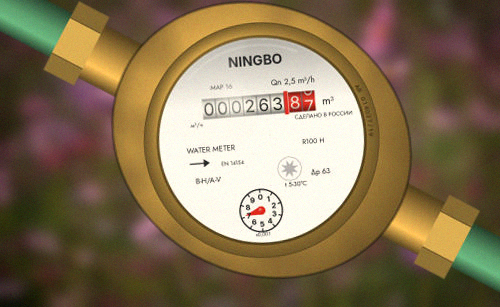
263.867m³
